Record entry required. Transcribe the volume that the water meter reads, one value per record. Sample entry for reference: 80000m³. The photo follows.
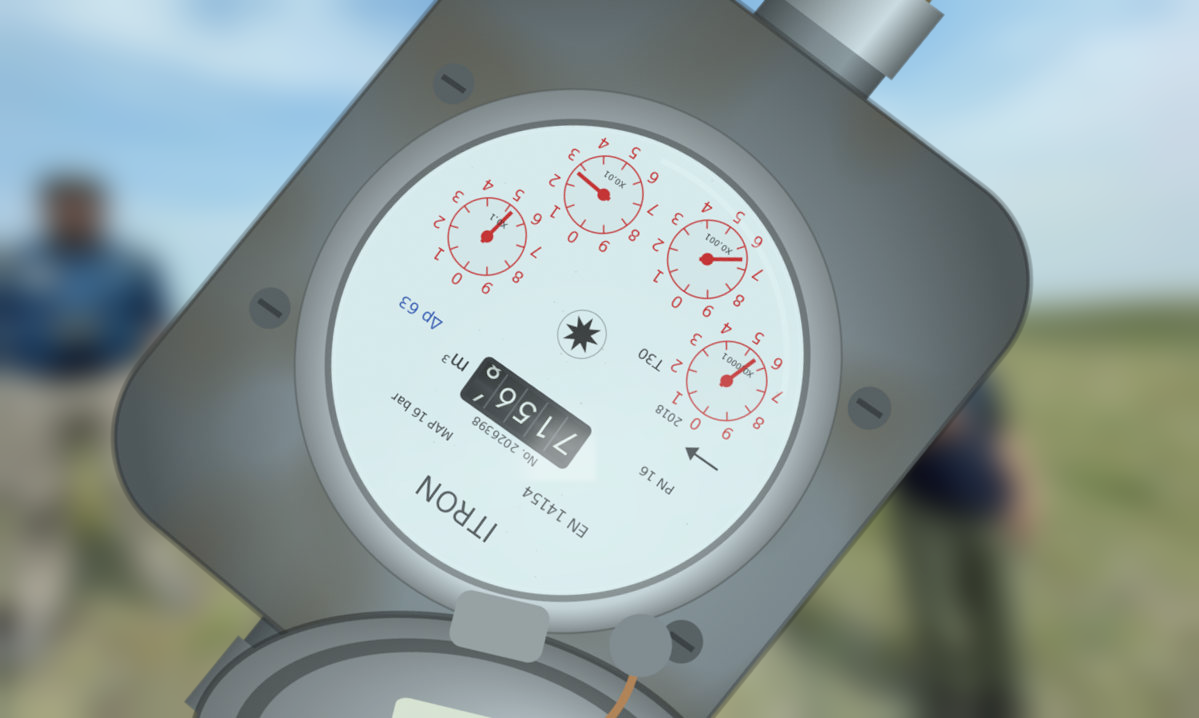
71567.5265m³
